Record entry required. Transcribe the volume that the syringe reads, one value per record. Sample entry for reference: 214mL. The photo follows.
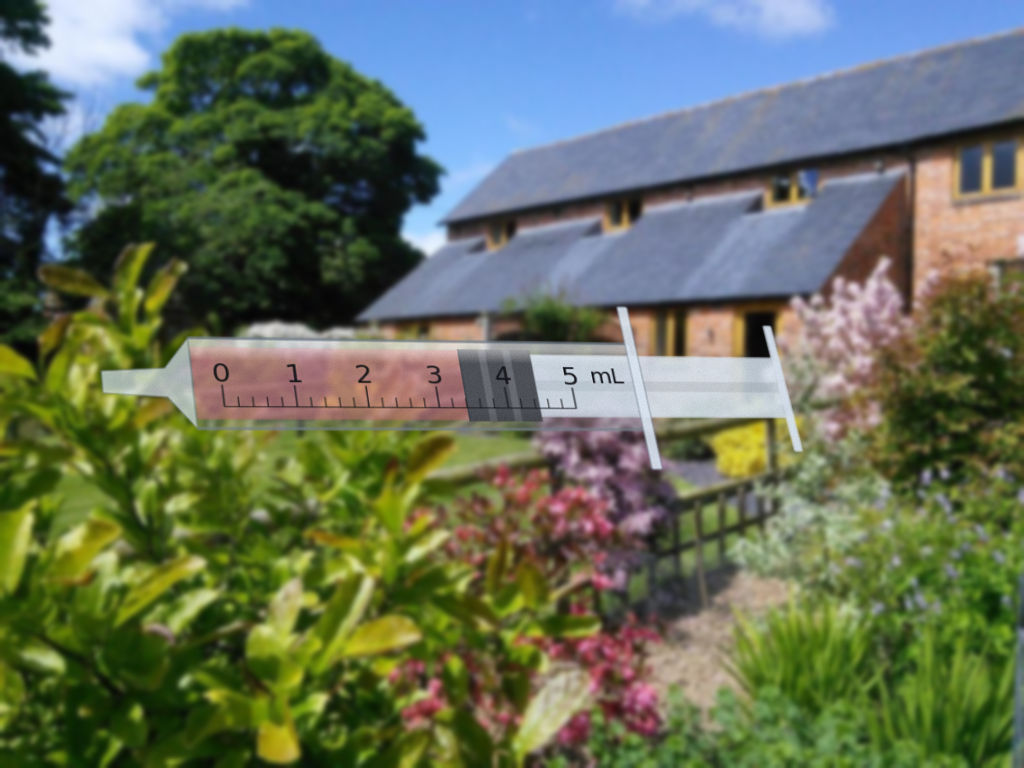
3.4mL
